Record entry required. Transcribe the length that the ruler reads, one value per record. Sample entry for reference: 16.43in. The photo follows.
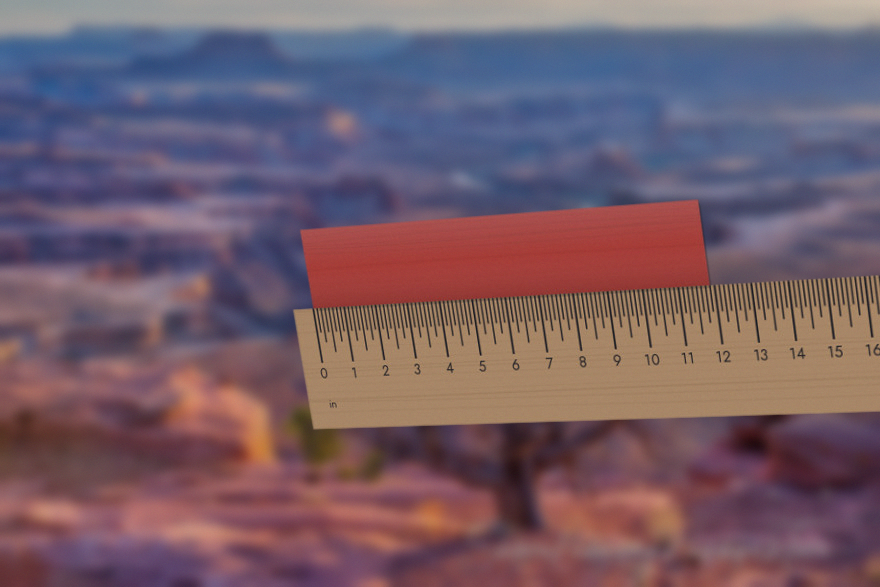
11.875in
